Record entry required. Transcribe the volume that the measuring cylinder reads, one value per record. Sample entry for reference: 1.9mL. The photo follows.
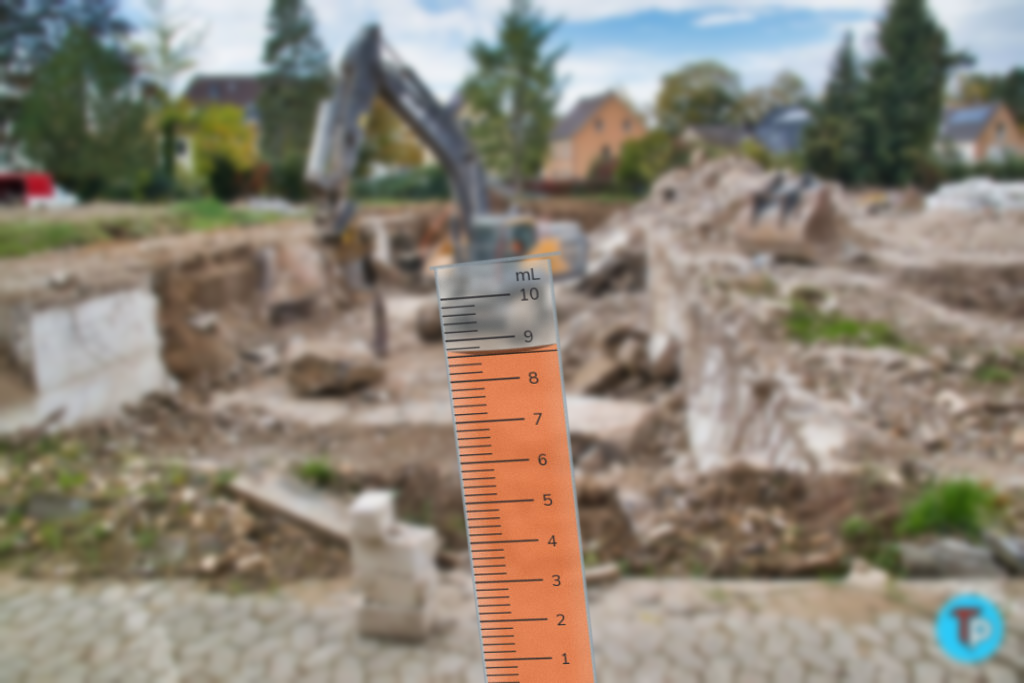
8.6mL
